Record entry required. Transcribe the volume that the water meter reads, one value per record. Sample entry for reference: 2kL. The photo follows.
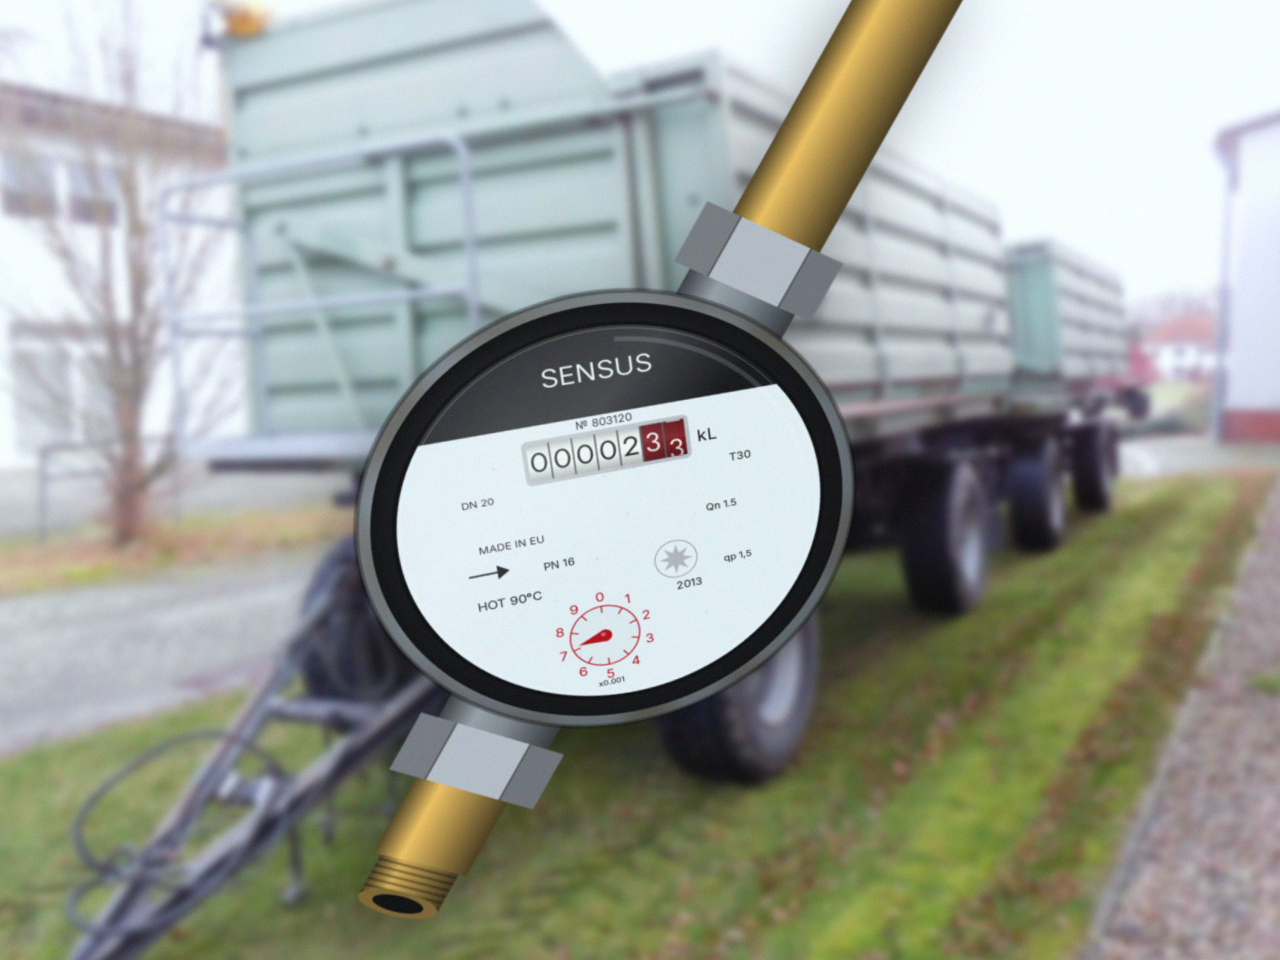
2.327kL
